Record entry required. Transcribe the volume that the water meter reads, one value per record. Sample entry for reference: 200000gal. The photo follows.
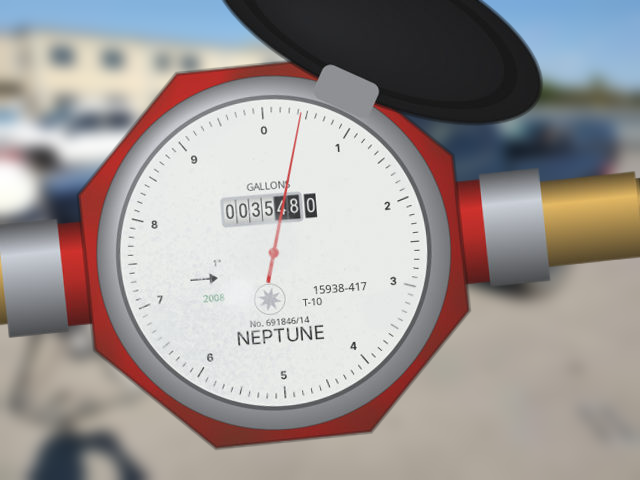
35480.4gal
